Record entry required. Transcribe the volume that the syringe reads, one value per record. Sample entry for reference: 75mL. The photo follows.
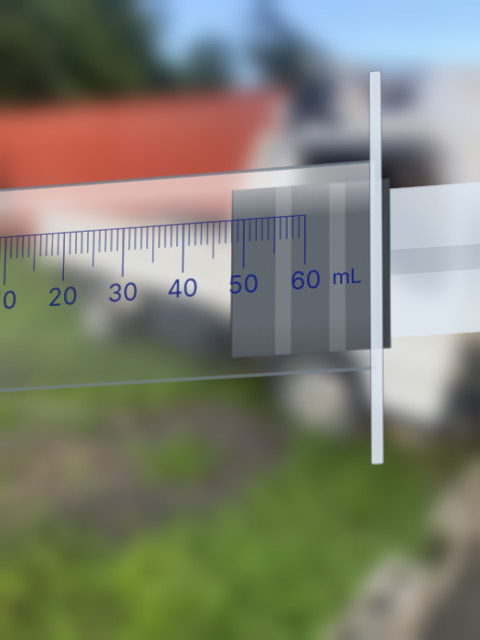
48mL
